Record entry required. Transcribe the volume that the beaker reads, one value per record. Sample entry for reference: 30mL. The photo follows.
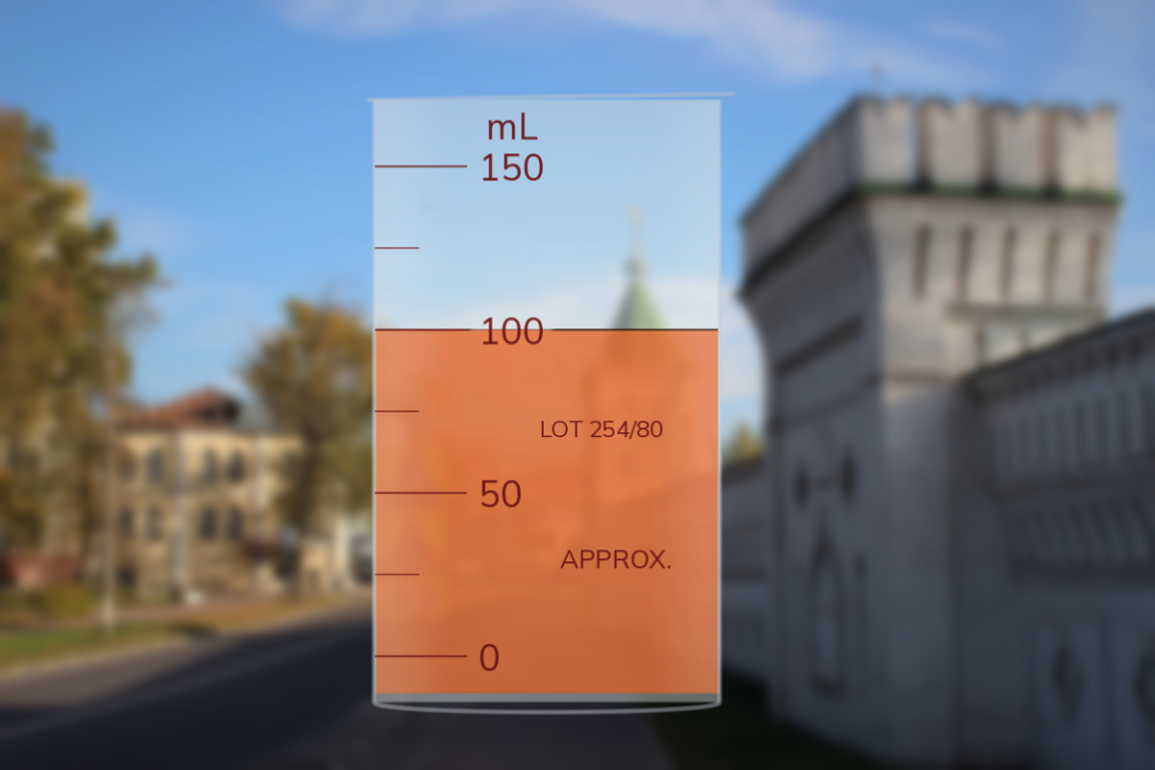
100mL
